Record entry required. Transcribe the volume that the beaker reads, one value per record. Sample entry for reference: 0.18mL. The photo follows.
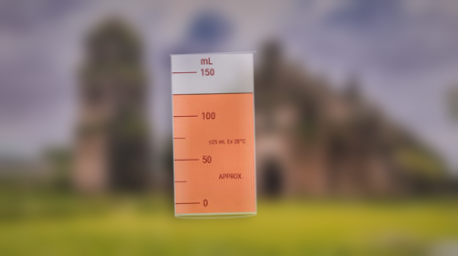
125mL
